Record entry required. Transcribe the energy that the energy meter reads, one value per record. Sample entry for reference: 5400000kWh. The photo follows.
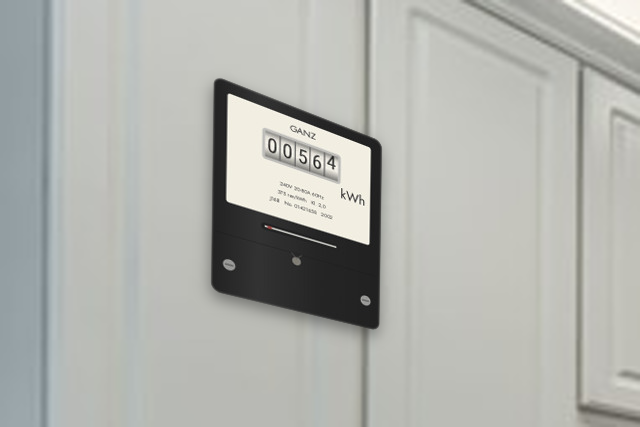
564kWh
